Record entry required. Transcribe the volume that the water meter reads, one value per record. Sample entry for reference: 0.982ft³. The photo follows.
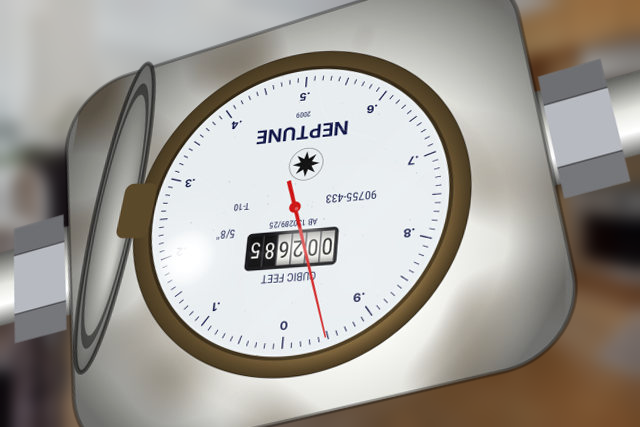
2684.95ft³
